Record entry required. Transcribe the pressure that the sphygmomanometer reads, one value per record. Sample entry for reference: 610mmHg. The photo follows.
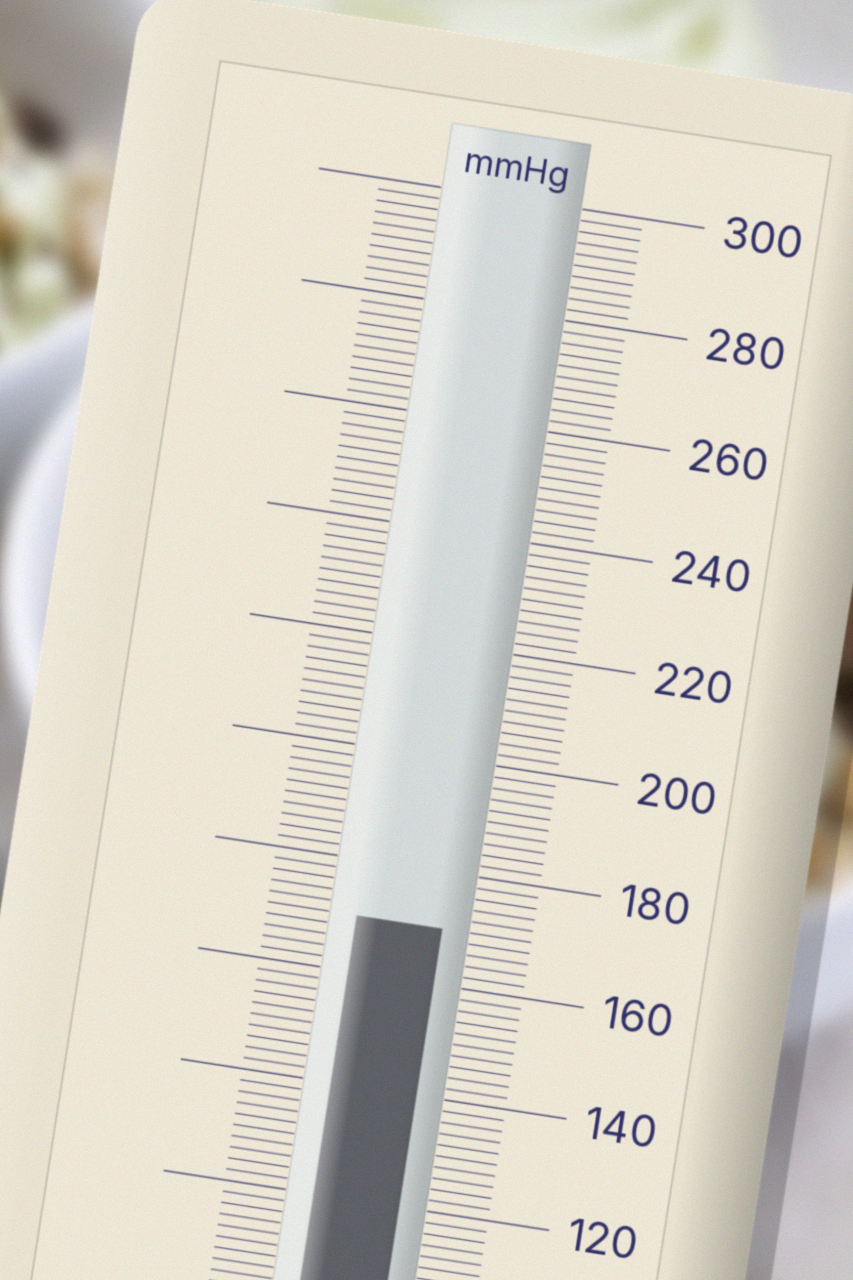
170mmHg
